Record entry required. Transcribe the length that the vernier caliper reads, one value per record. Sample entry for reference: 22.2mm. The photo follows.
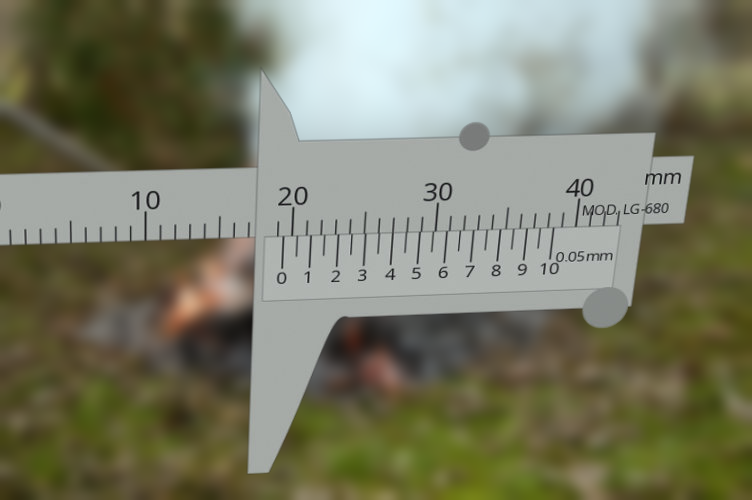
19.4mm
